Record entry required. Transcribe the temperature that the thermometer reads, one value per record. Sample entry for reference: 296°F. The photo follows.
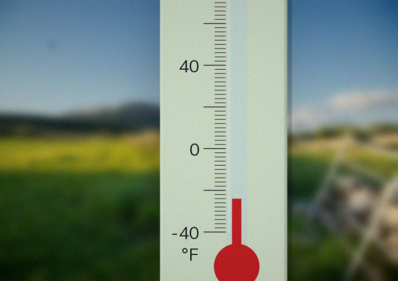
-24°F
